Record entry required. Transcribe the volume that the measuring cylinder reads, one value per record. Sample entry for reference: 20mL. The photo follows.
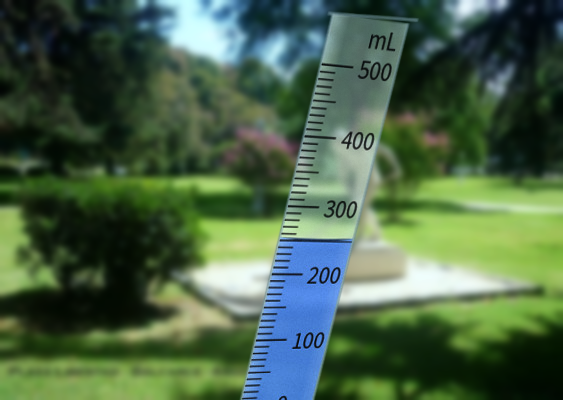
250mL
